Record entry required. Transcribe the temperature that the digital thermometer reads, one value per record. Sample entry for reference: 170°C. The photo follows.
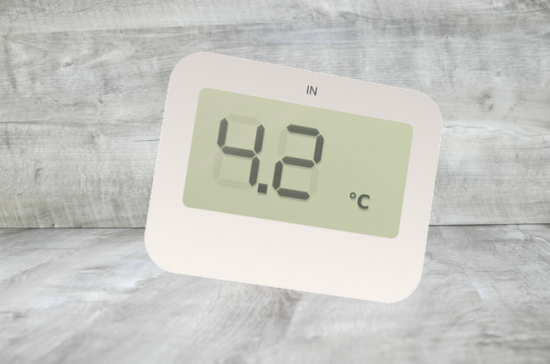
4.2°C
